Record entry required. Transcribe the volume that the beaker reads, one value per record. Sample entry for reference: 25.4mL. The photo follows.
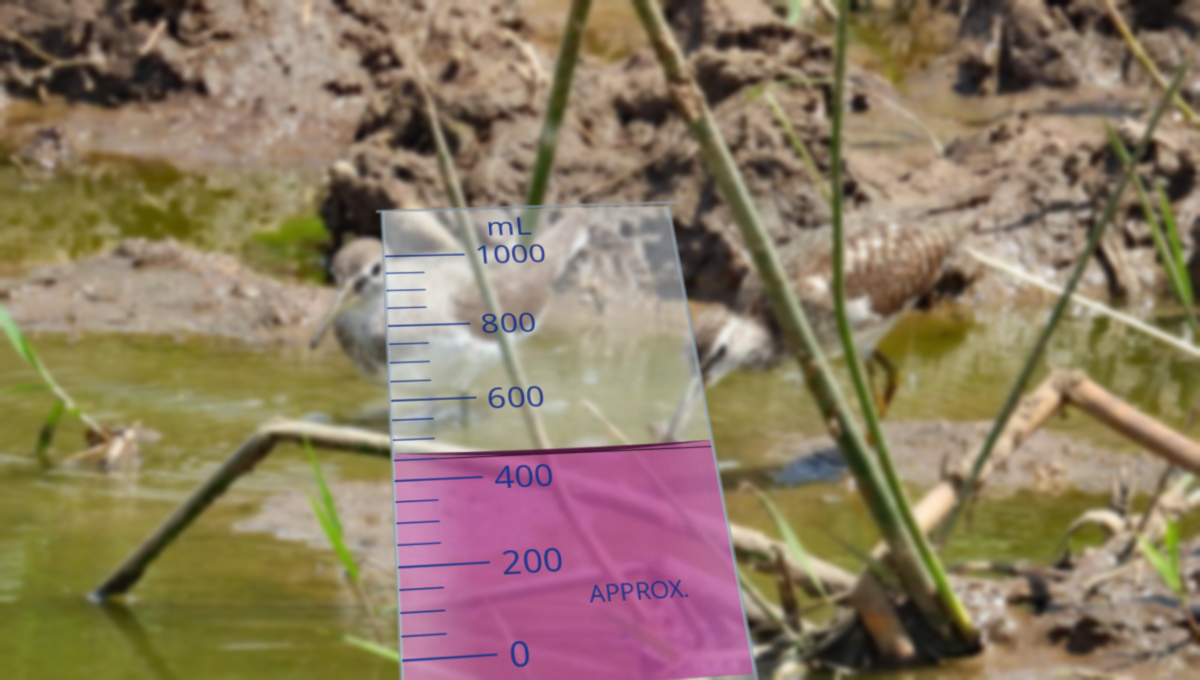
450mL
